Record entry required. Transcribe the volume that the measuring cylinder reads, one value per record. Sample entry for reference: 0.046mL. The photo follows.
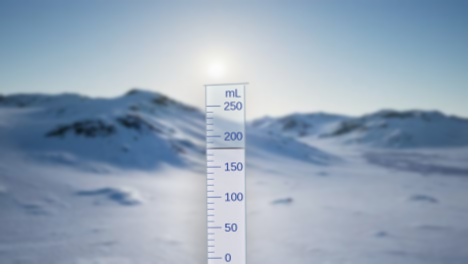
180mL
